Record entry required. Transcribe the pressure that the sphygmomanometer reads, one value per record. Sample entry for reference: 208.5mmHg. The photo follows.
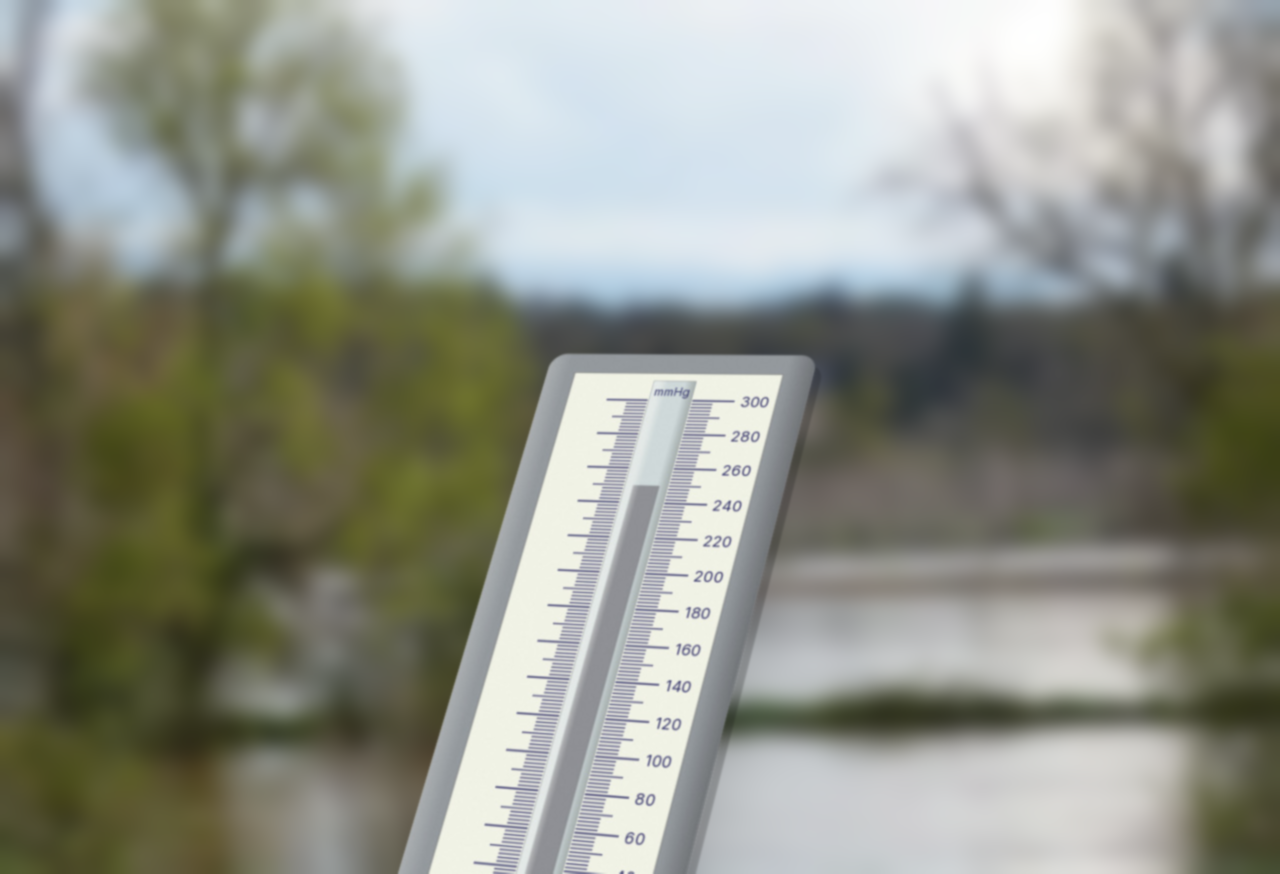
250mmHg
